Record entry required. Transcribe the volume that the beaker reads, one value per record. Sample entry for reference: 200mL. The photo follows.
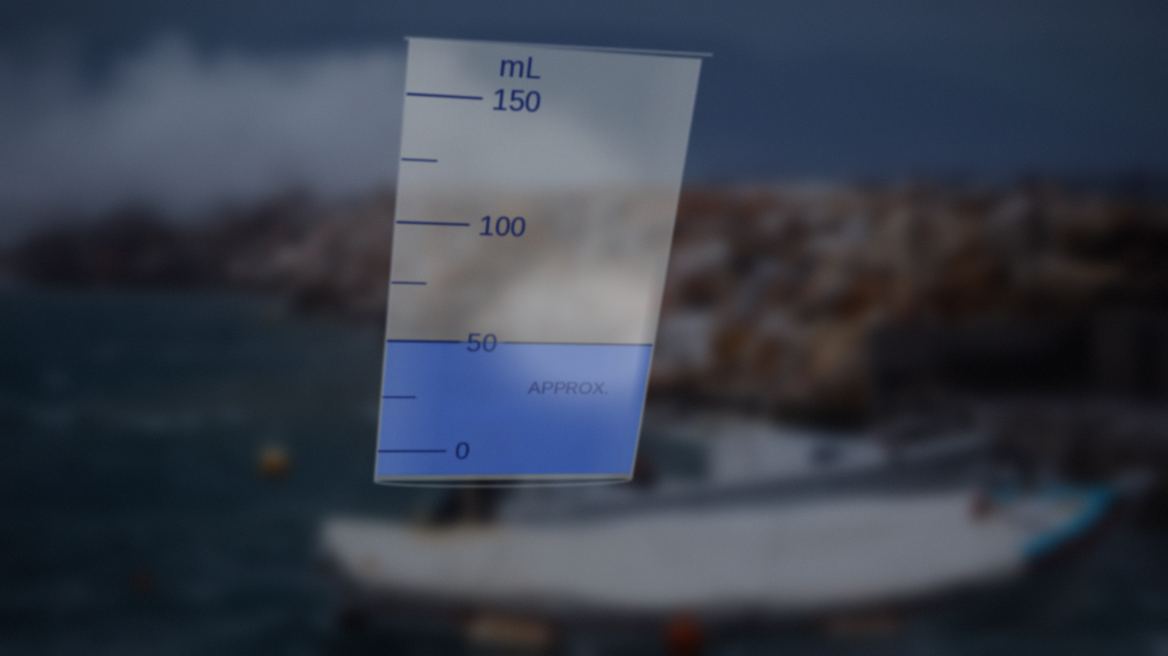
50mL
